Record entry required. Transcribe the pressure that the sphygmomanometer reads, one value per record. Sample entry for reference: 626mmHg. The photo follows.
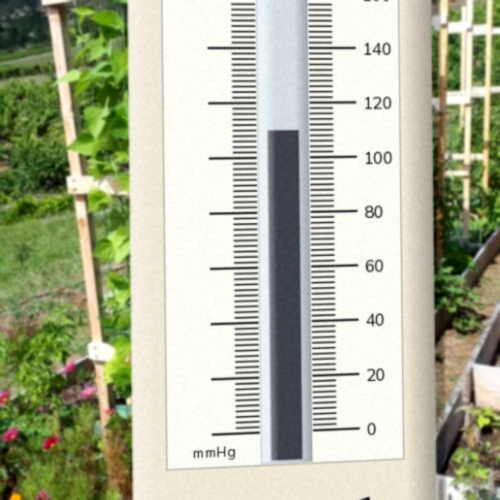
110mmHg
